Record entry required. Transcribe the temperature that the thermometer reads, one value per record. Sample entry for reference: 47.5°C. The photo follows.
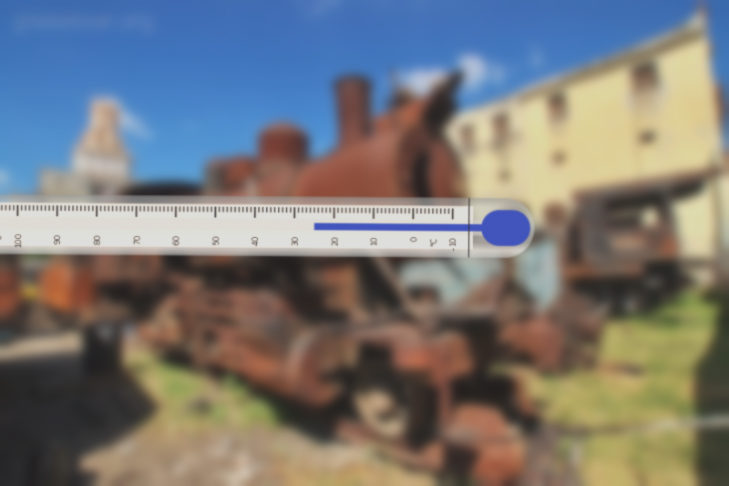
25°C
